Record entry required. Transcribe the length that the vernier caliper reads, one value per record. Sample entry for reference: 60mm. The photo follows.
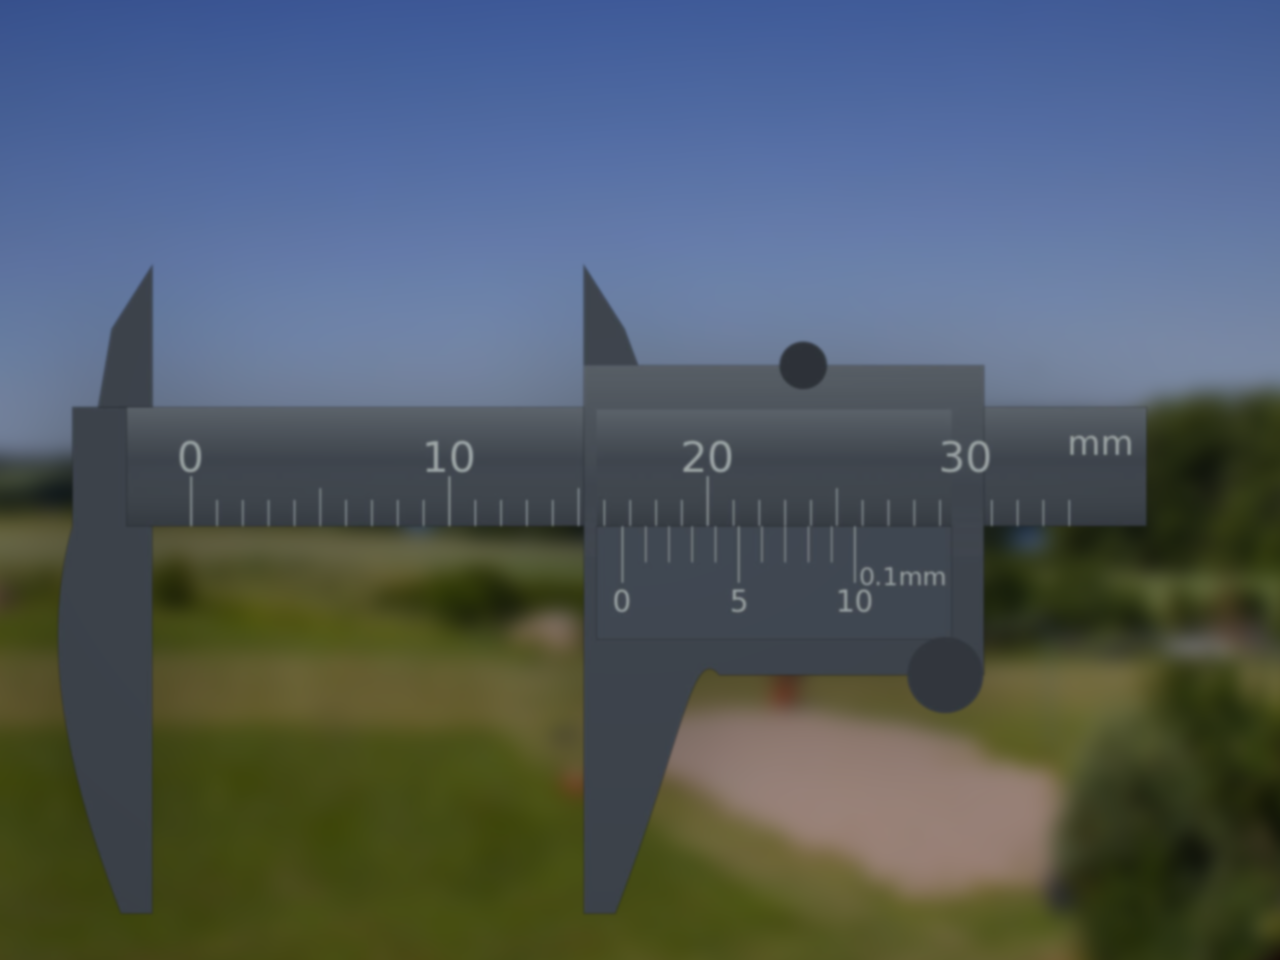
16.7mm
